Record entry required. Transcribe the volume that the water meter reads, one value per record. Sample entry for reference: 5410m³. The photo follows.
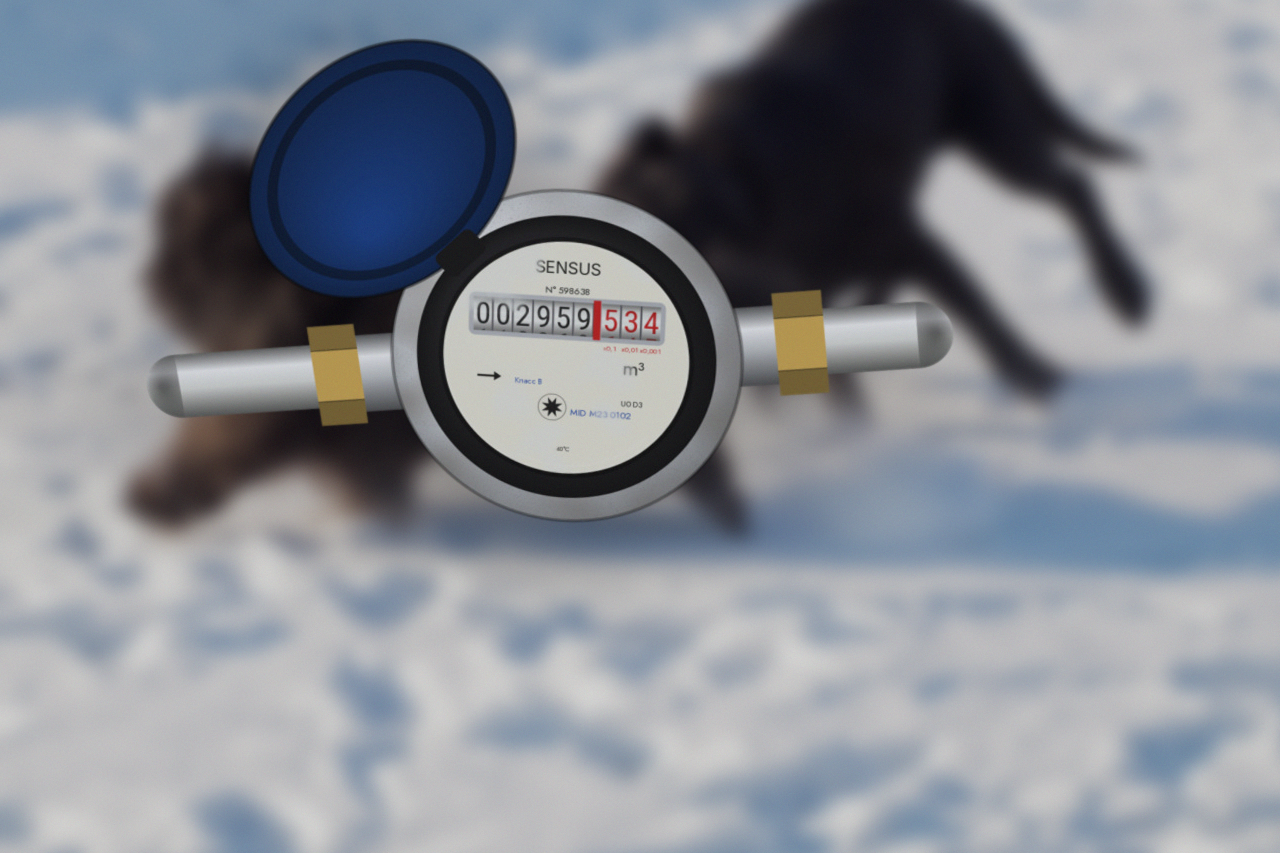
2959.534m³
